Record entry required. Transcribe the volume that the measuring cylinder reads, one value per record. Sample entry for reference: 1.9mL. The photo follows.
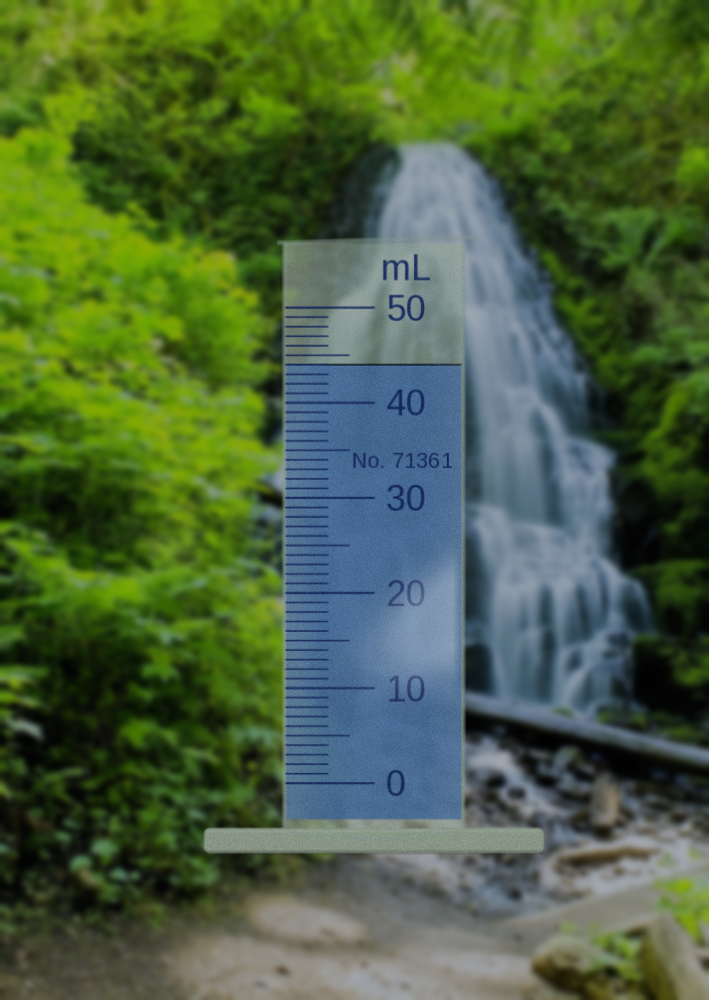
44mL
